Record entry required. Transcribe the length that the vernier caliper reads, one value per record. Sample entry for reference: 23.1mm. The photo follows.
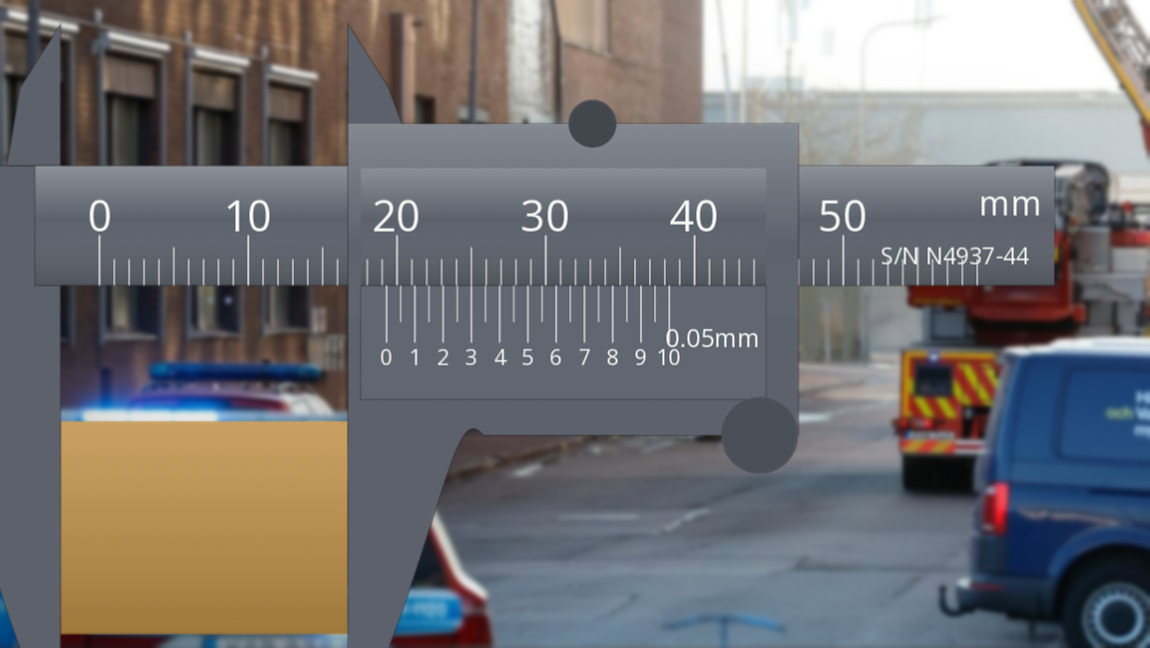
19.3mm
